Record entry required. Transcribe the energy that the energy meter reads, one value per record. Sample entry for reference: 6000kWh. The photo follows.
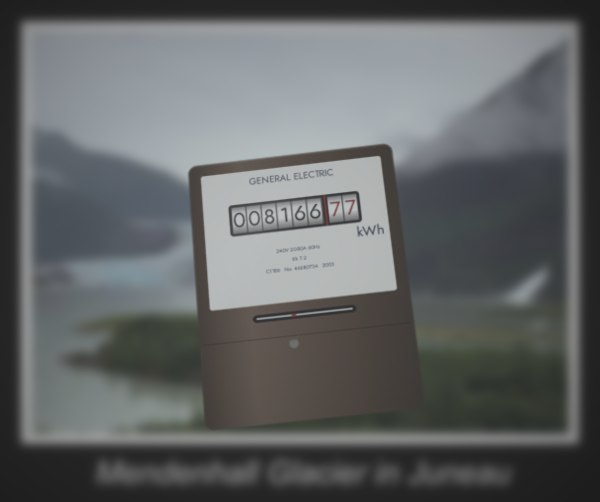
8166.77kWh
